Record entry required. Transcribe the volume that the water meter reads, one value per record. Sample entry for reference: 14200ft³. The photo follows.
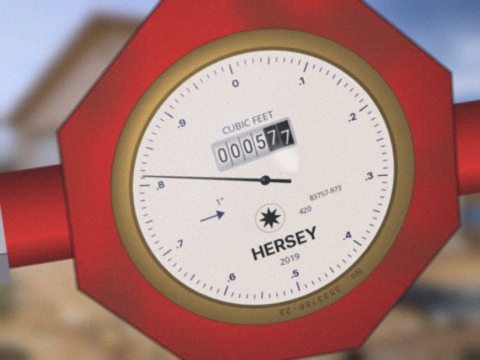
576.81ft³
